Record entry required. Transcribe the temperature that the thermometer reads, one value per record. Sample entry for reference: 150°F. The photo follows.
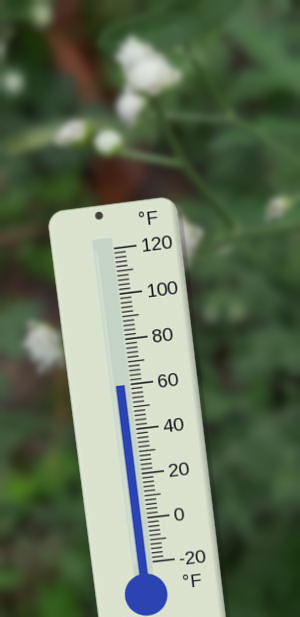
60°F
